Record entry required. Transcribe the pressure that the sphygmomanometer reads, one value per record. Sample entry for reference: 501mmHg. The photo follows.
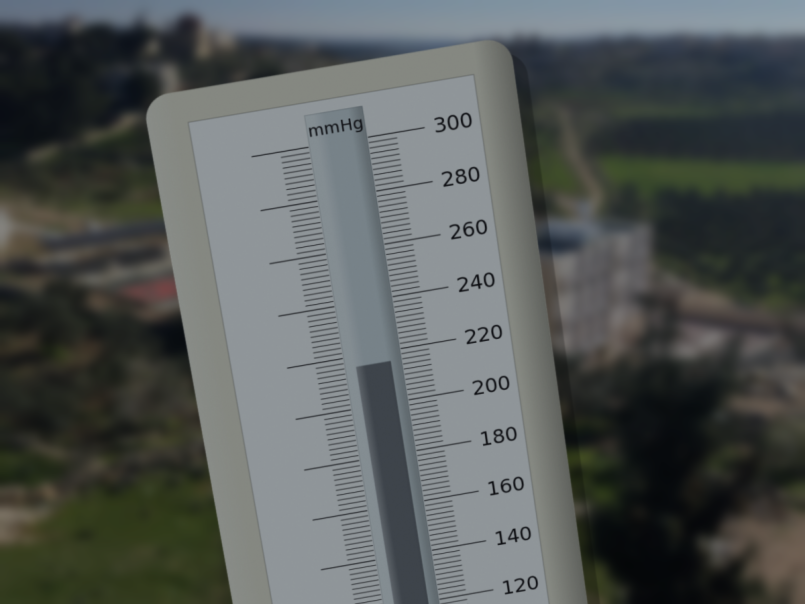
216mmHg
